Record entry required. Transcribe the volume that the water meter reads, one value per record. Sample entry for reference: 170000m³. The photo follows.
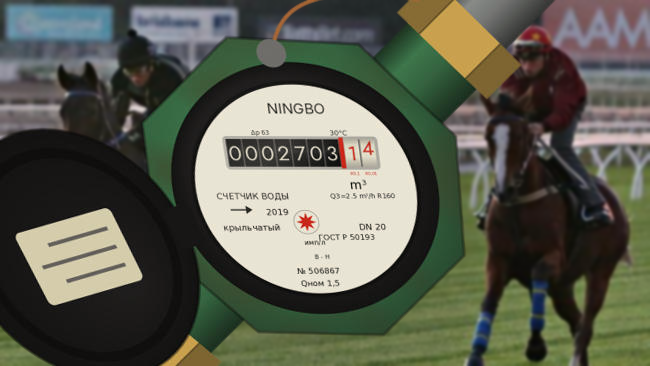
2703.14m³
